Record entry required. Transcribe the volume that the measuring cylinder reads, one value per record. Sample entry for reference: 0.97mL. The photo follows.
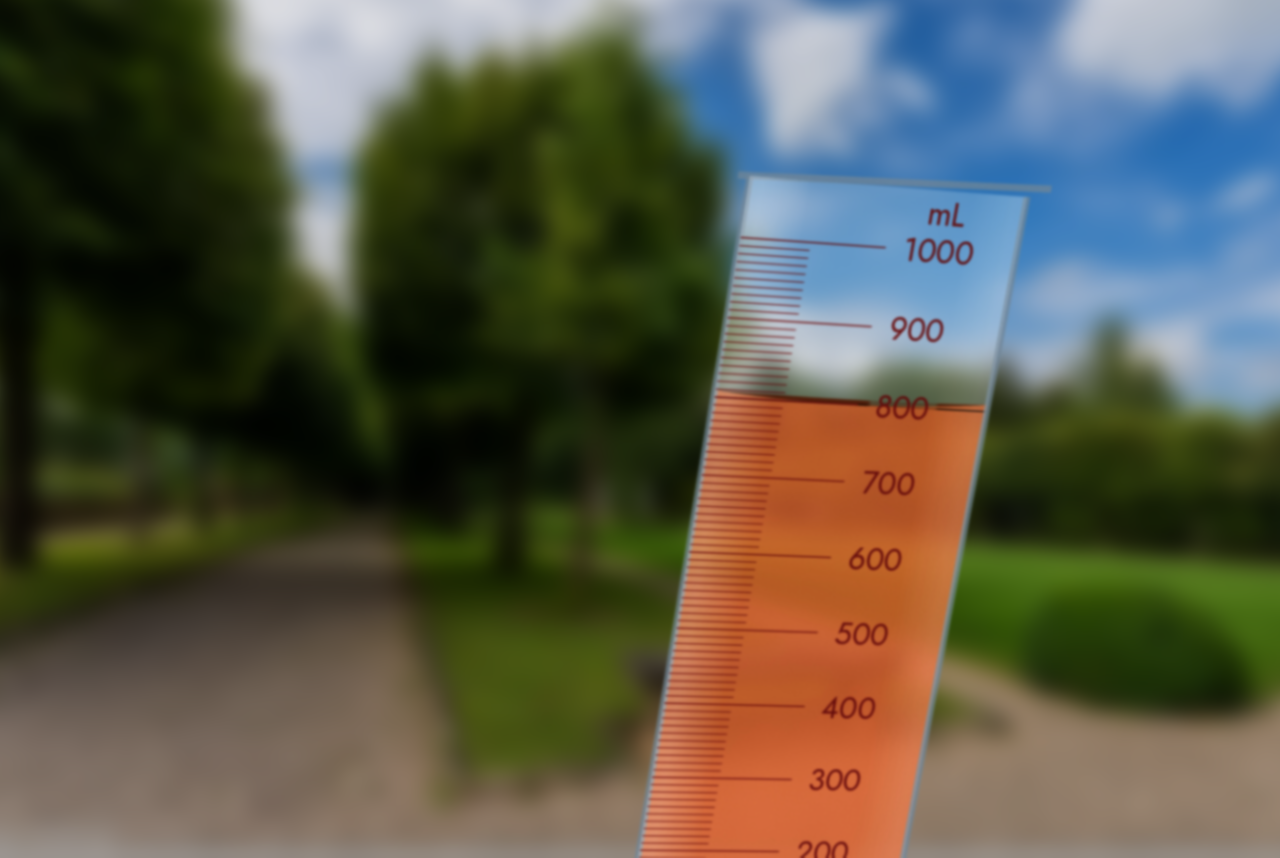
800mL
